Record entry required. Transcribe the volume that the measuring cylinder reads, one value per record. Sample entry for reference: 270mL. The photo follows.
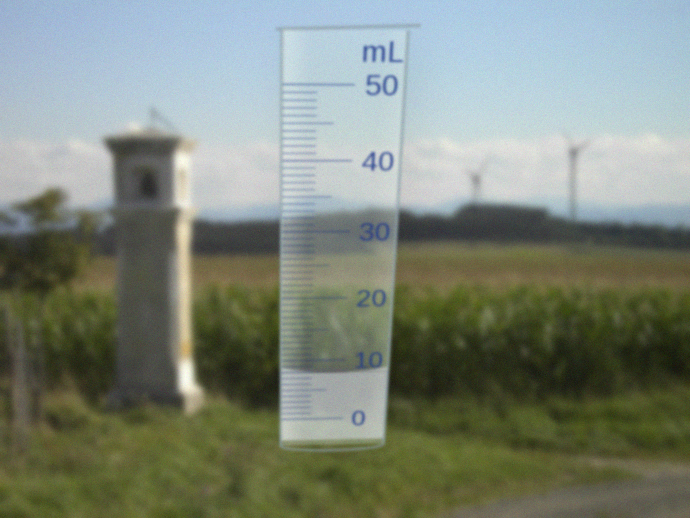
8mL
